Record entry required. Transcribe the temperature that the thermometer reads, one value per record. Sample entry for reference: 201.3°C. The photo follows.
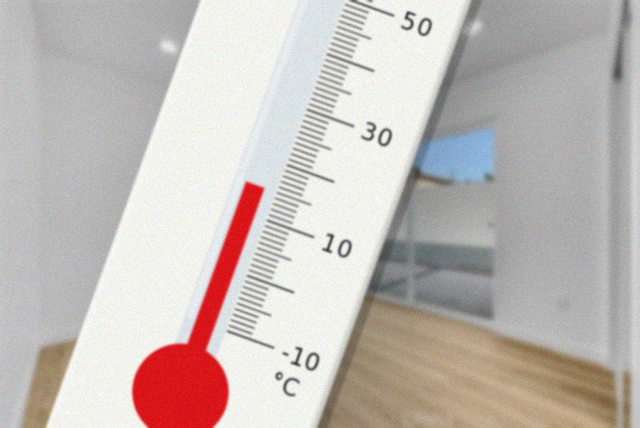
15°C
